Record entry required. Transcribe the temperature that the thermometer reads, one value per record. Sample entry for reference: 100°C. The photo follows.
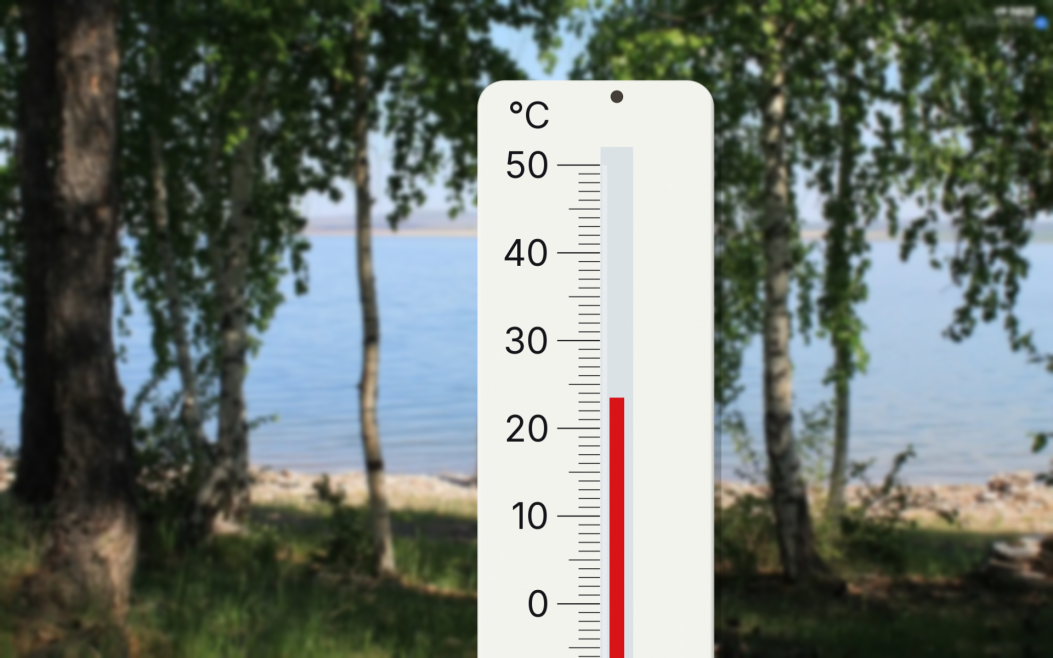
23.5°C
